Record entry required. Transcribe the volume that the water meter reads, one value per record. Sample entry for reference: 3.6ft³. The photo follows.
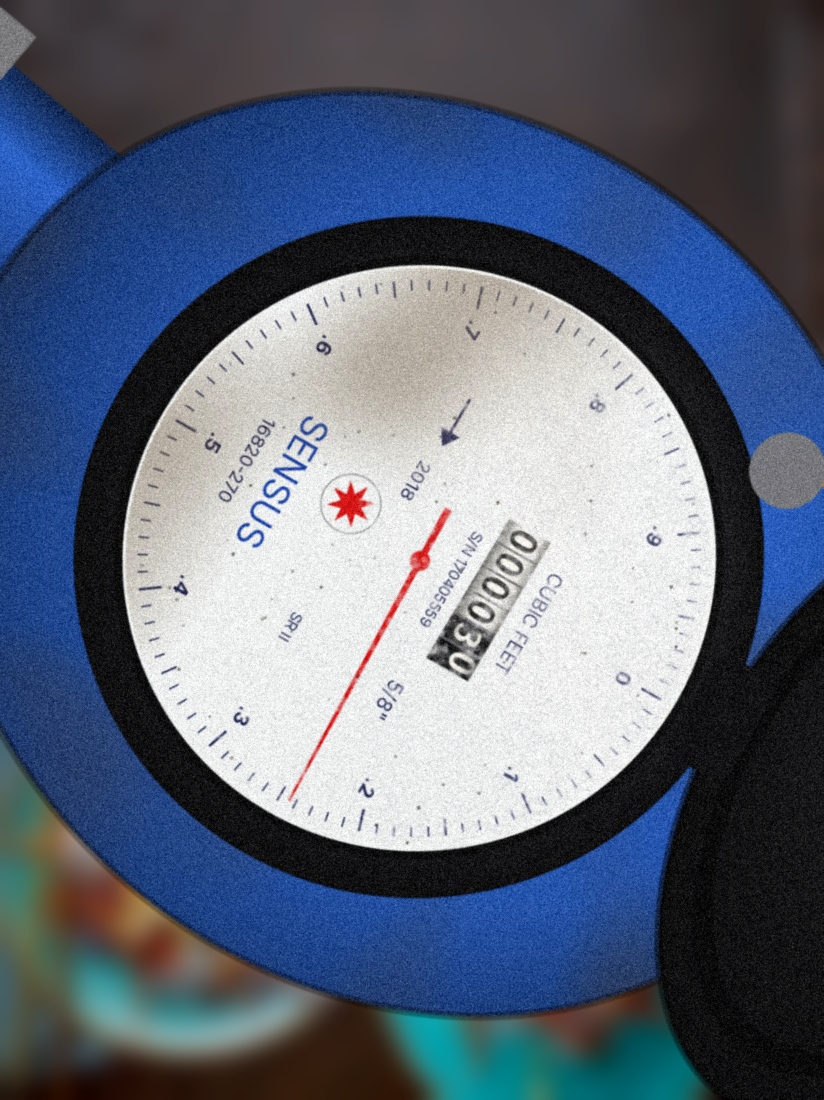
30.24ft³
